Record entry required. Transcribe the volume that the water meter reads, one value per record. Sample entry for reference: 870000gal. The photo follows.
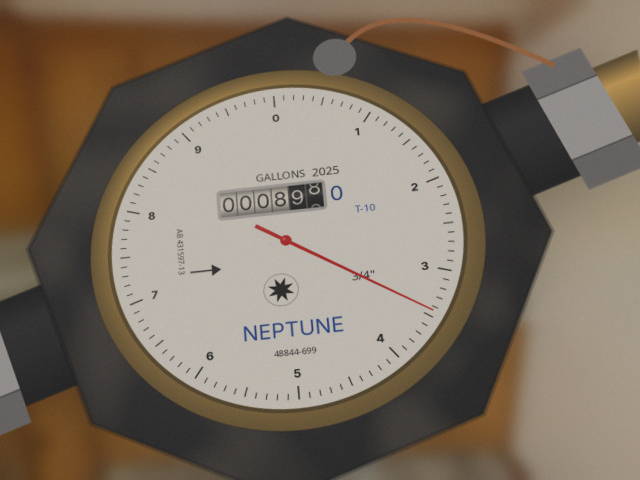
8983.4gal
